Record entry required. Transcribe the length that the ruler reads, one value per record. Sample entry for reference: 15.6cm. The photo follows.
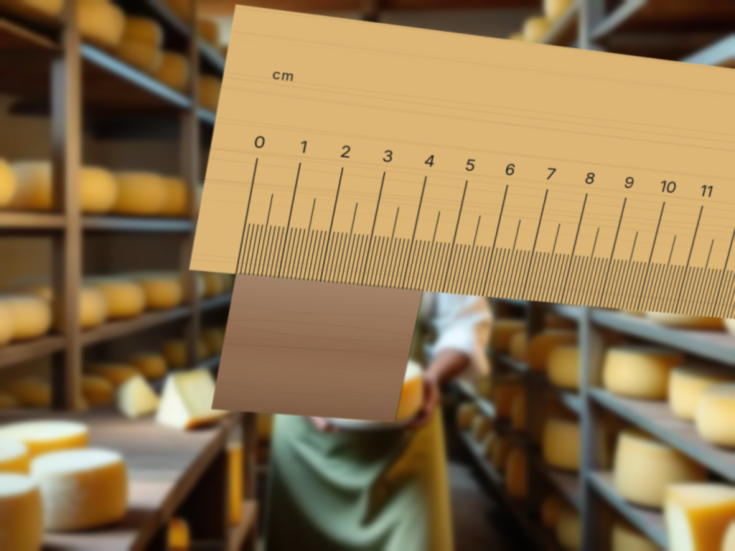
4.5cm
